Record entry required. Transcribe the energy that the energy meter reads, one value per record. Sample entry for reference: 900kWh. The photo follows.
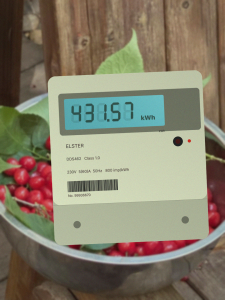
431.57kWh
